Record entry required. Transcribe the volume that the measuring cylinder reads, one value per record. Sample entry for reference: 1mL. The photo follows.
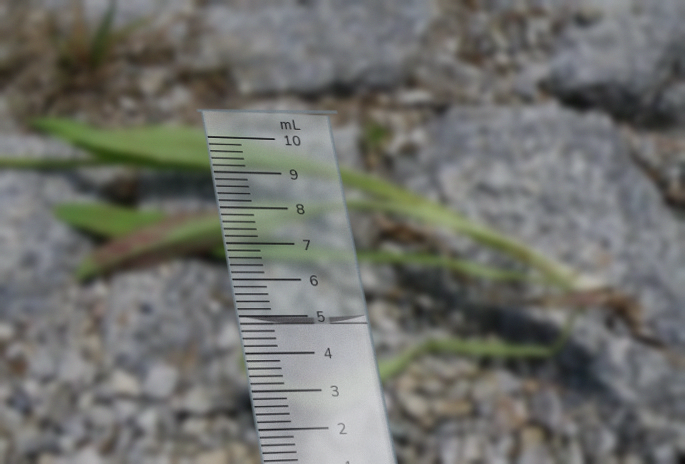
4.8mL
